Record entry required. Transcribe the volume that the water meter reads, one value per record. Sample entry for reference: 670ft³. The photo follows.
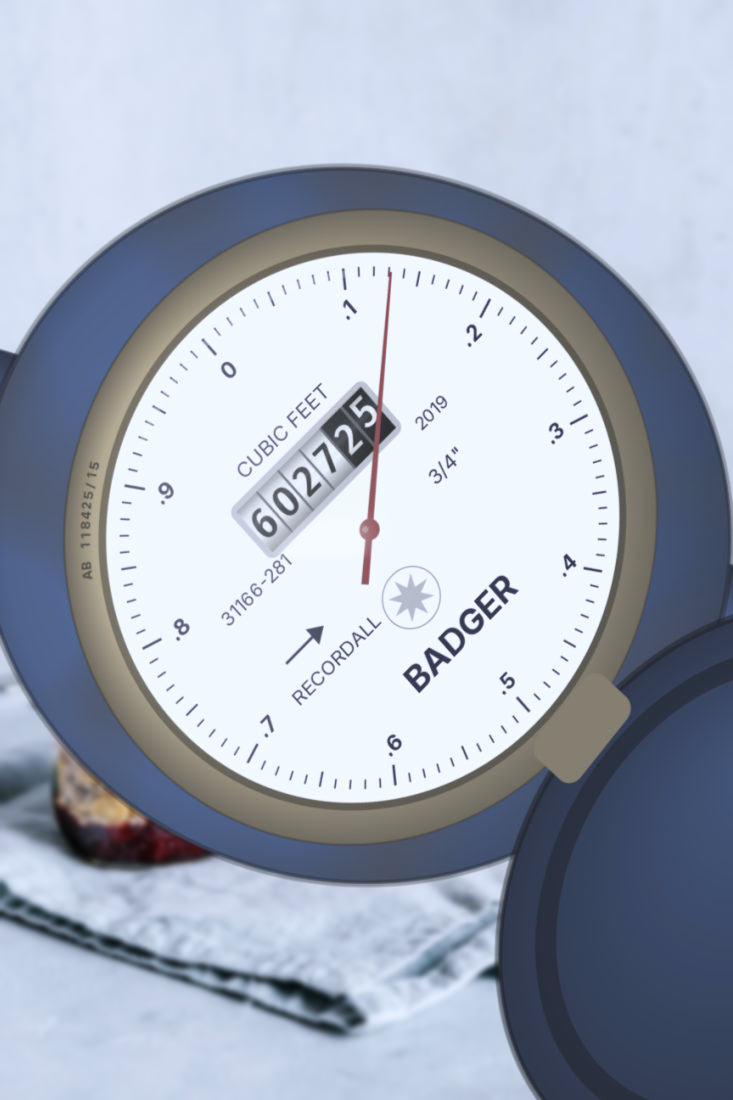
602725.13ft³
